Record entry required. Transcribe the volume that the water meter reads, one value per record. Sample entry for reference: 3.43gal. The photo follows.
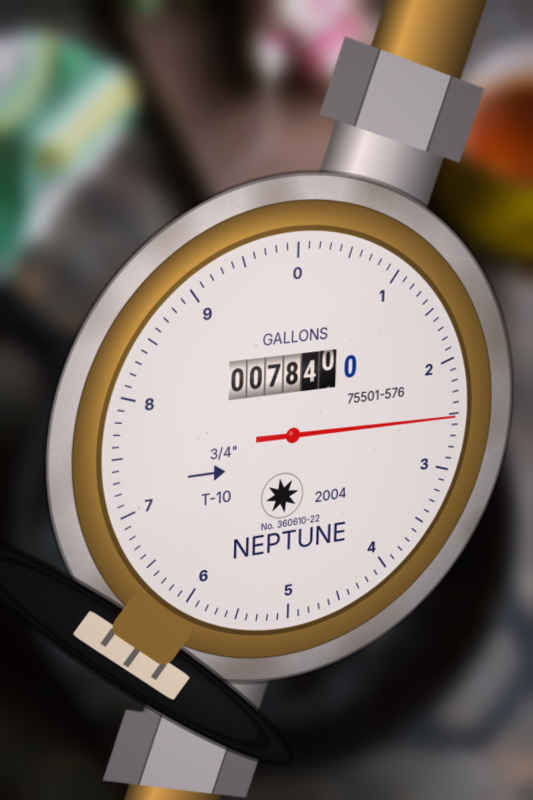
78402.5gal
